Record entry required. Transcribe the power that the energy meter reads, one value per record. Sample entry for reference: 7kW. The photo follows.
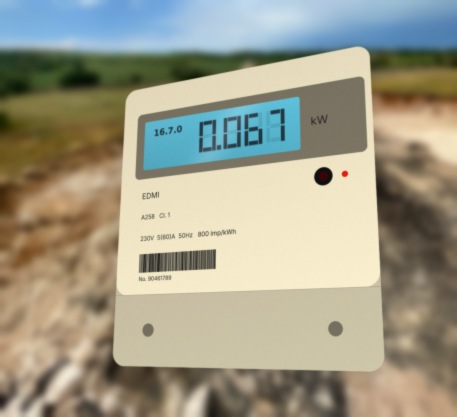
0.067kW
